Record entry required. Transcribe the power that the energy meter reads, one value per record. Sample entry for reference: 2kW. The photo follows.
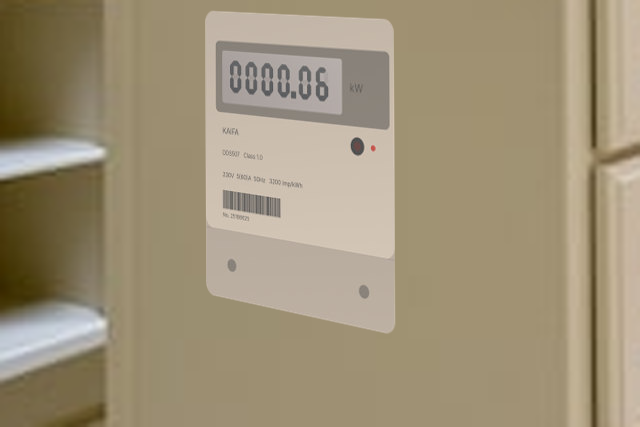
0.06kW
